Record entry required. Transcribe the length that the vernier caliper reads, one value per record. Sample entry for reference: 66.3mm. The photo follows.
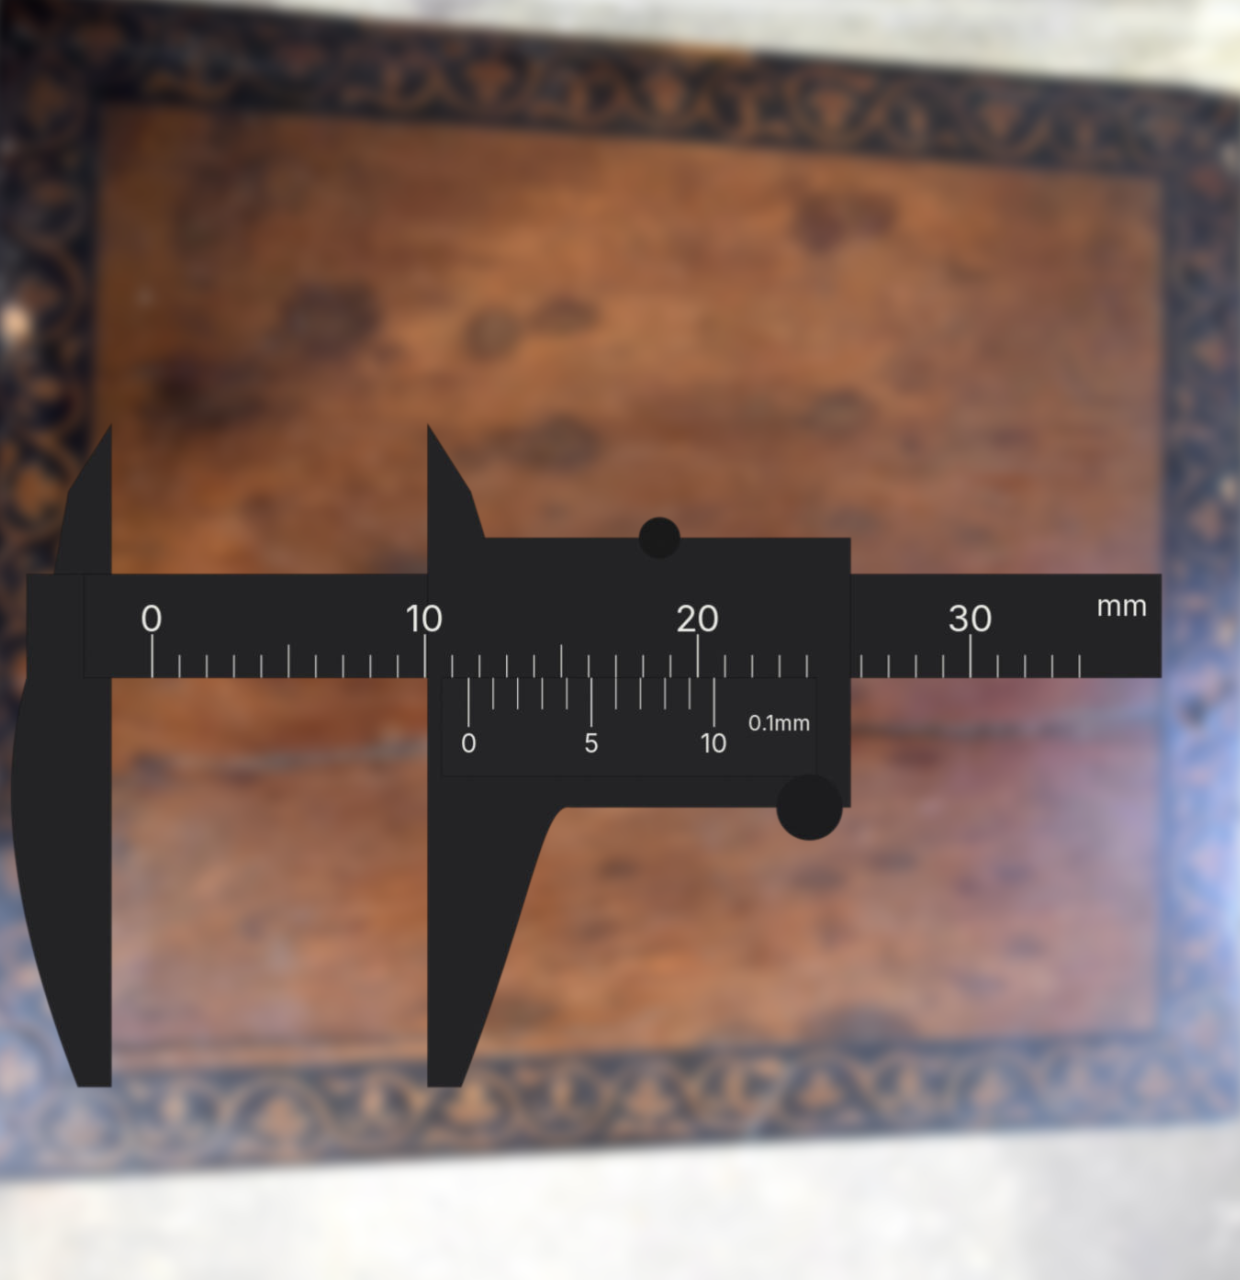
11.6mm
